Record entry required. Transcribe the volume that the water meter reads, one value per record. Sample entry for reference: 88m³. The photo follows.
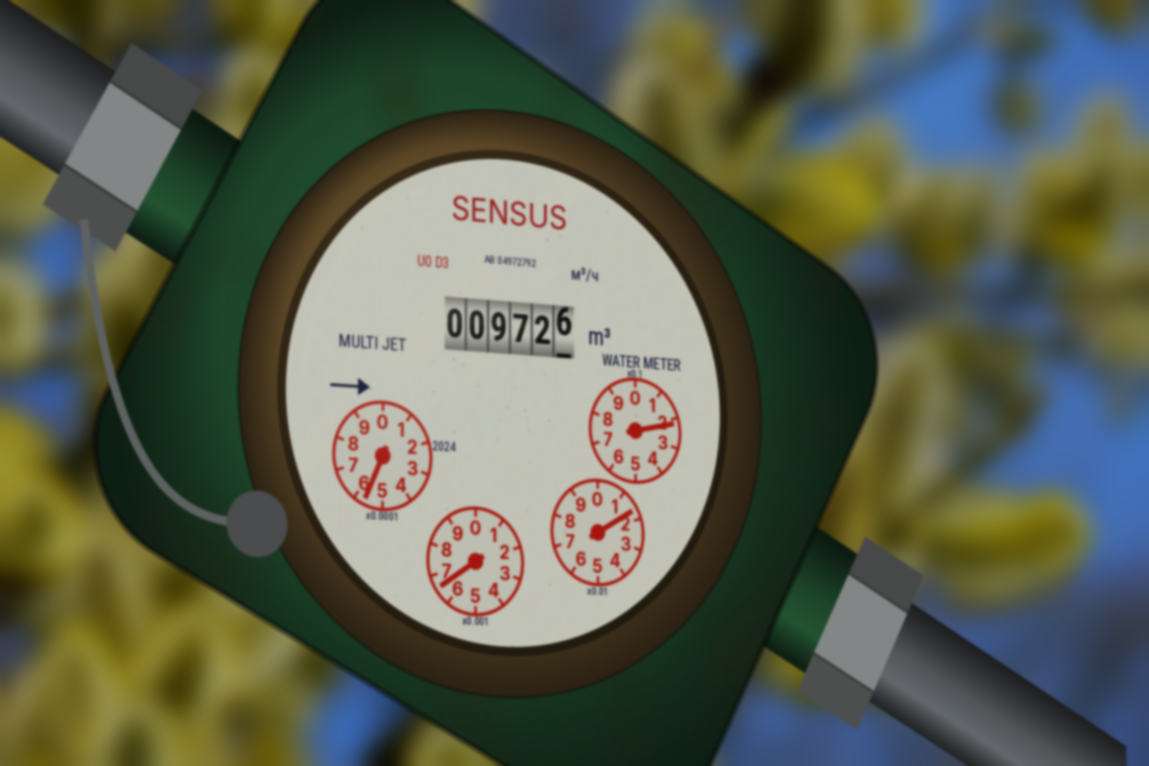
9726.2165m³
